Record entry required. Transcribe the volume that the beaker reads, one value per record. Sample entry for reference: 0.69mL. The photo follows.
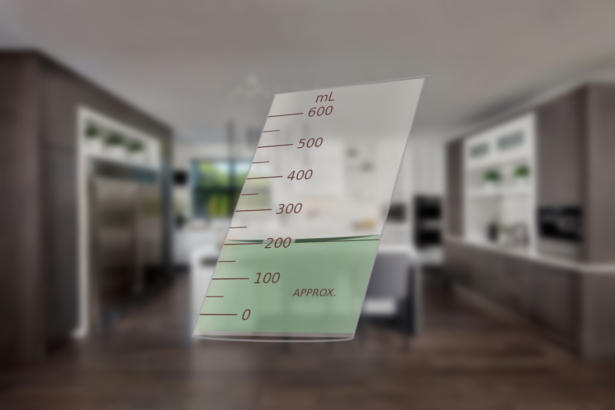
200mL
